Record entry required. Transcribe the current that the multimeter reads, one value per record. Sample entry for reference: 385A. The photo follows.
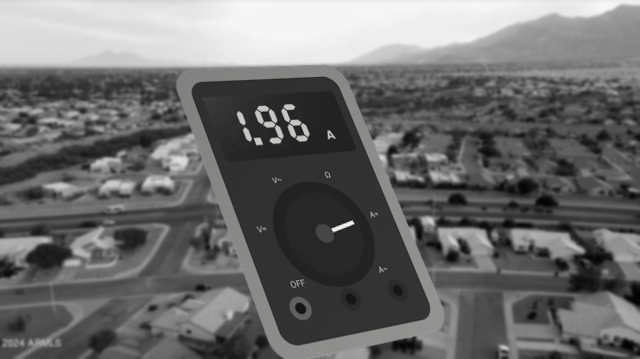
1.96A
